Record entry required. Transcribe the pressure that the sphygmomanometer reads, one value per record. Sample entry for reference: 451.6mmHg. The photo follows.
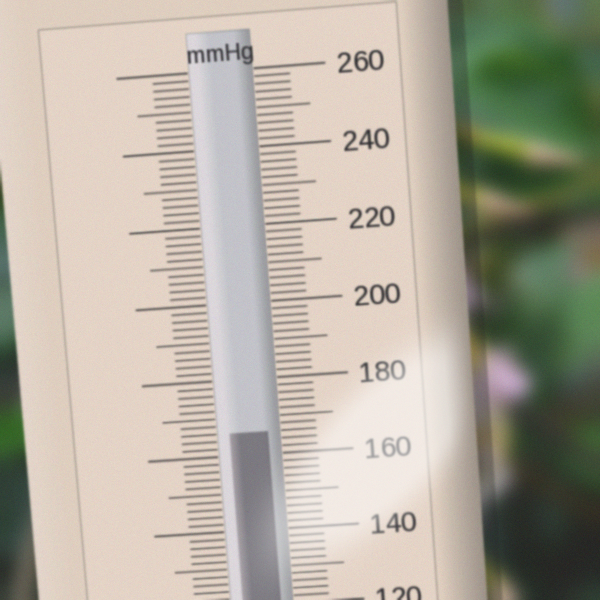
166mmHg
